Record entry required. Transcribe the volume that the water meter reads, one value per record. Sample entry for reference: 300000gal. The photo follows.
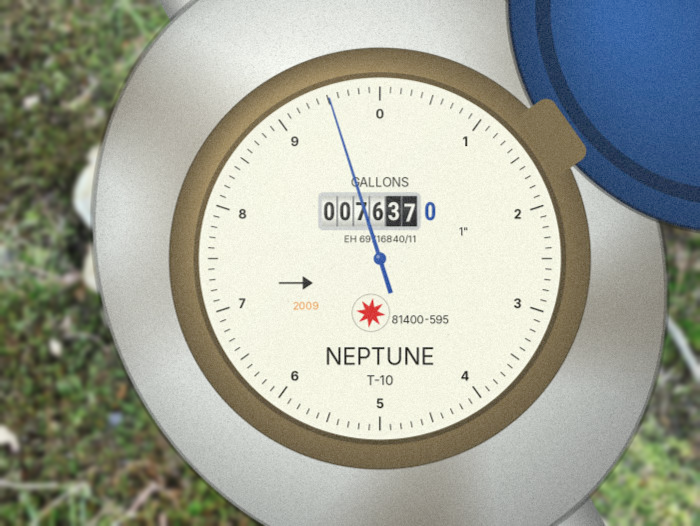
76369.5gal
